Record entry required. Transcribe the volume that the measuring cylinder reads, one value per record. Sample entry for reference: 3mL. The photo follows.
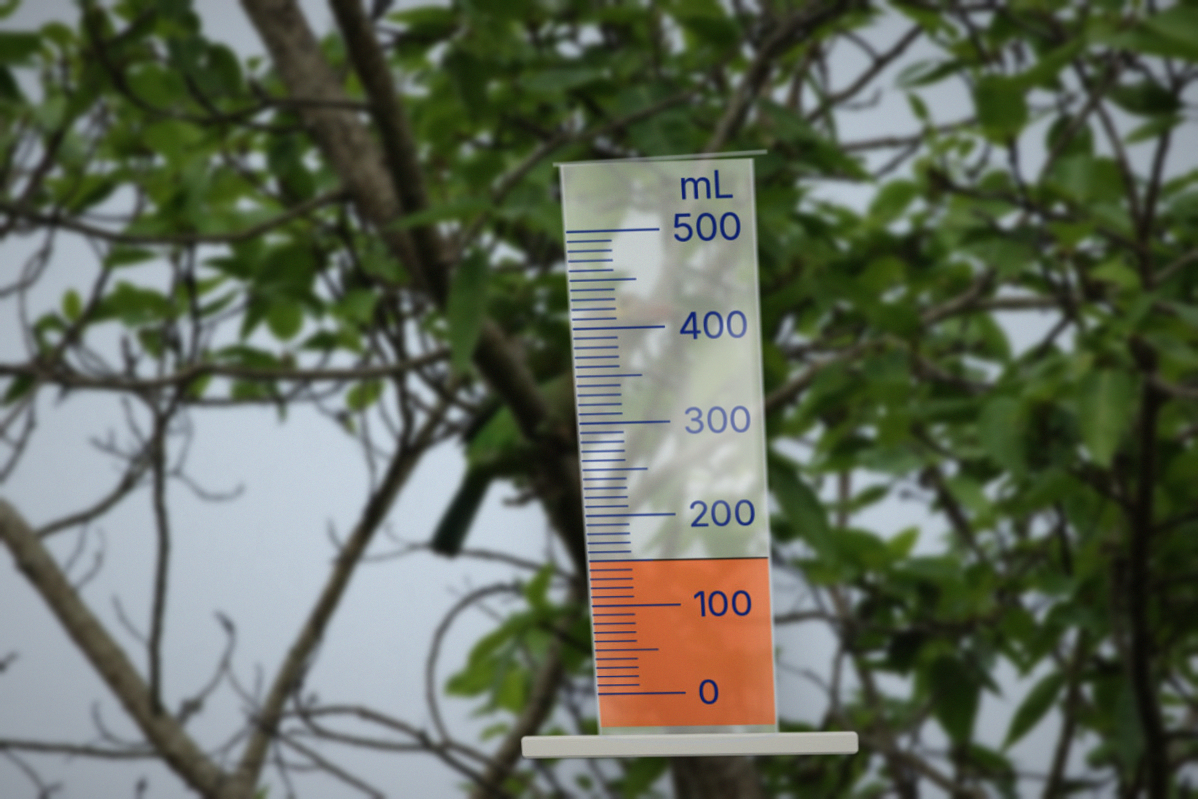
150mL
